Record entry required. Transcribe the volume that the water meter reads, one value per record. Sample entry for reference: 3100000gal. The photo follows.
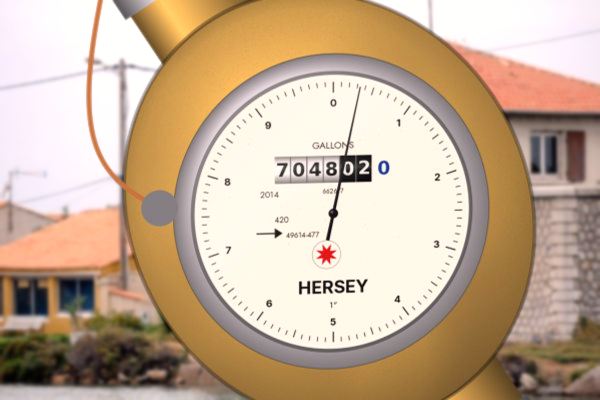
7048020.3gal
